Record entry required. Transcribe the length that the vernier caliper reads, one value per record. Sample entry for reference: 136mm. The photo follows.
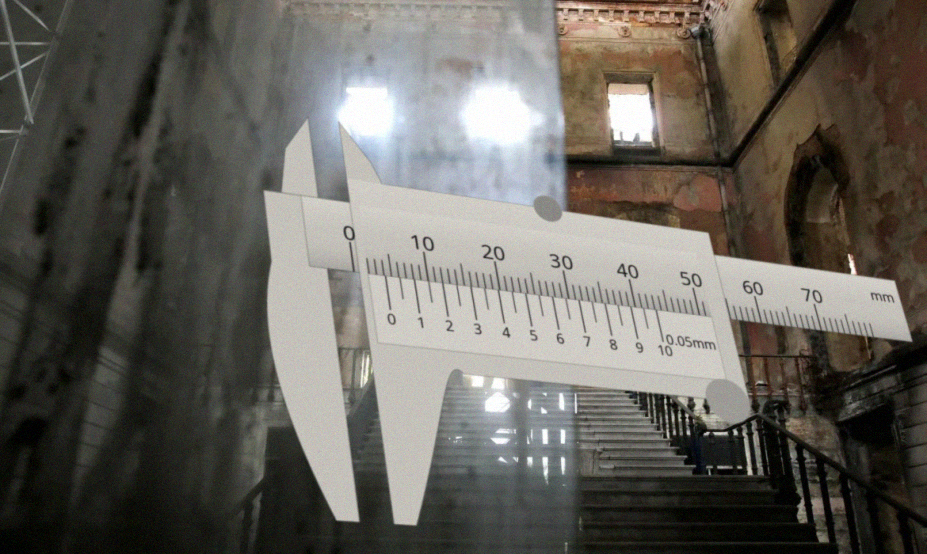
4.2mm
